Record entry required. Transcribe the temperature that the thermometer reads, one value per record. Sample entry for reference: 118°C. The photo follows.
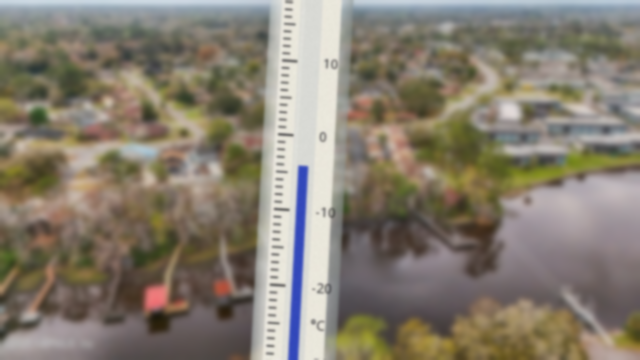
-4°C
